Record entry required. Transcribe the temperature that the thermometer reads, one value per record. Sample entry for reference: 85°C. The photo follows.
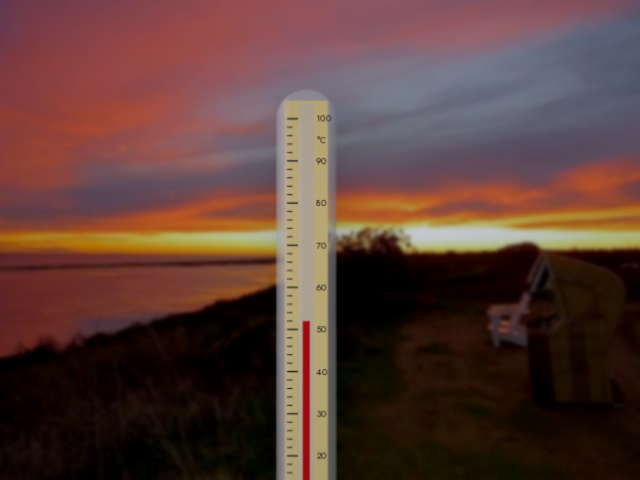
52°C
